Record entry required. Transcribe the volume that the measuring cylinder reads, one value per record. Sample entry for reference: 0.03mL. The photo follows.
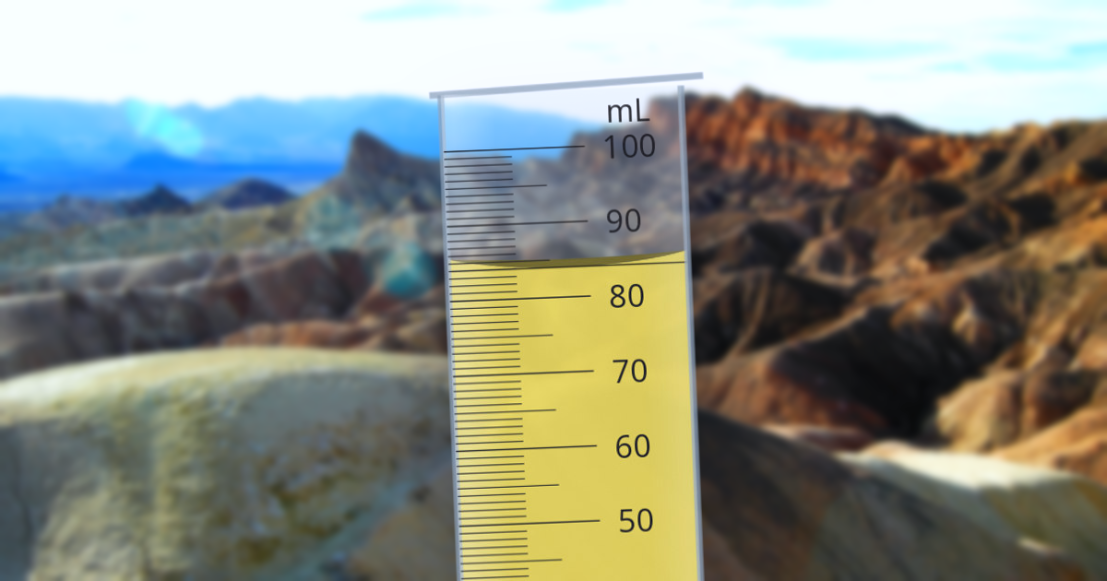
84mL
